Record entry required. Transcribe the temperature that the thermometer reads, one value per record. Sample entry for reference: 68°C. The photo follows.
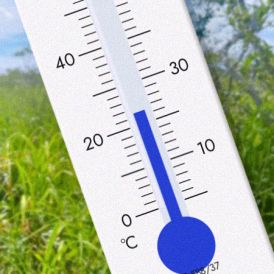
23°C
